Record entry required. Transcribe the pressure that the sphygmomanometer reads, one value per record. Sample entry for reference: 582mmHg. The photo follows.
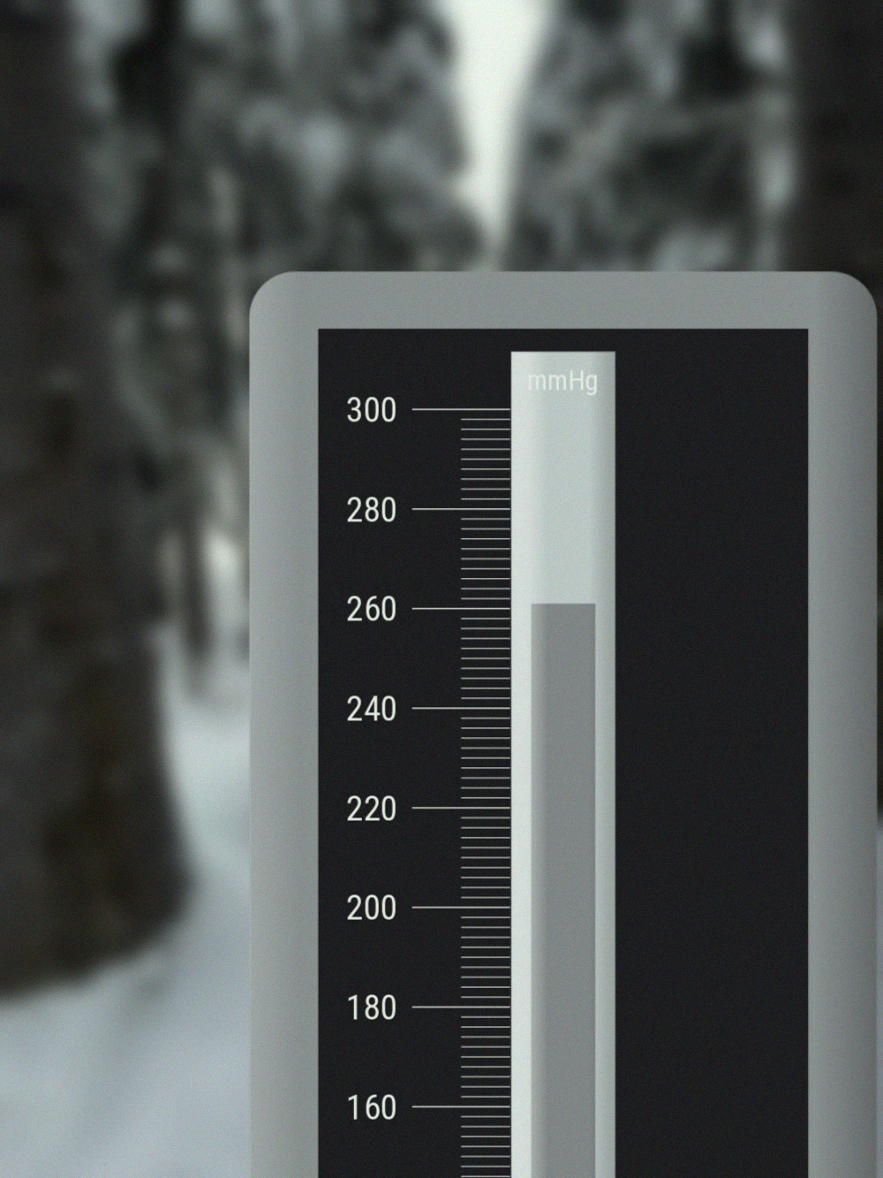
261mmHg
